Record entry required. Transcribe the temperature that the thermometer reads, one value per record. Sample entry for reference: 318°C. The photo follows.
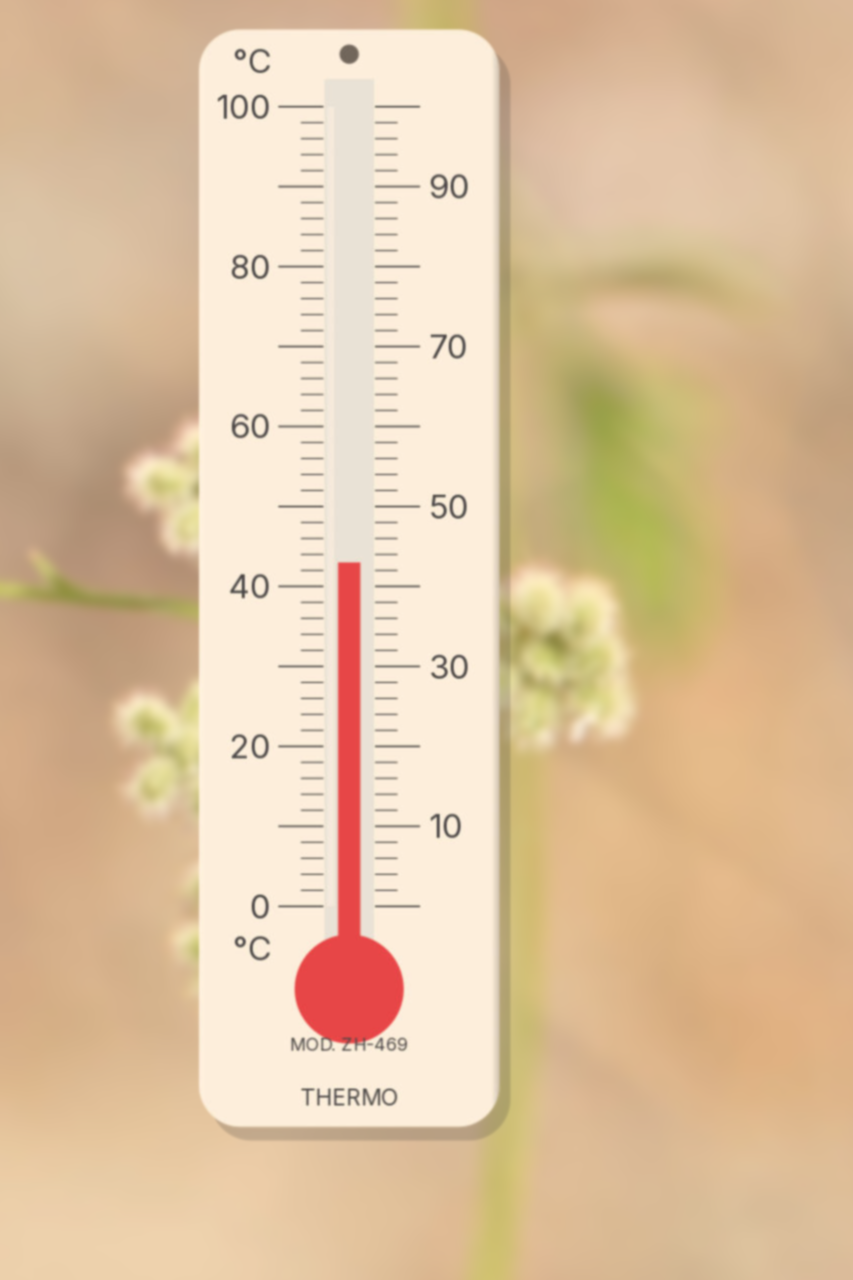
43°C
